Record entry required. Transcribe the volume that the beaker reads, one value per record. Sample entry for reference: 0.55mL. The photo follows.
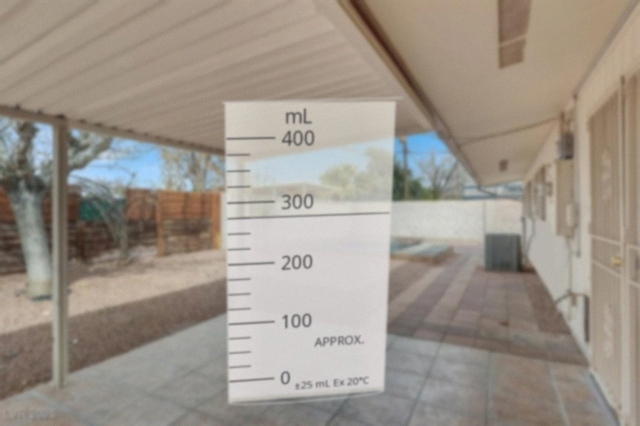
275mL
